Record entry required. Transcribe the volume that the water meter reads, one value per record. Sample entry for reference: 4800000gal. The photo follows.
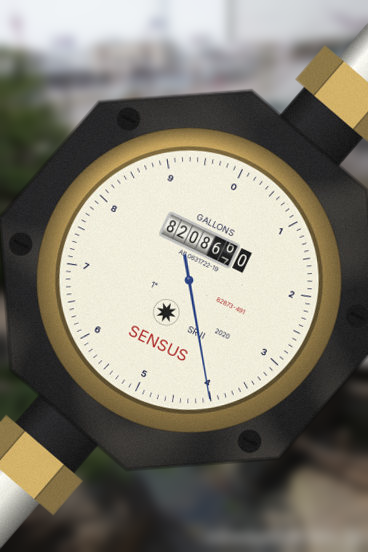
8208664.0gal
